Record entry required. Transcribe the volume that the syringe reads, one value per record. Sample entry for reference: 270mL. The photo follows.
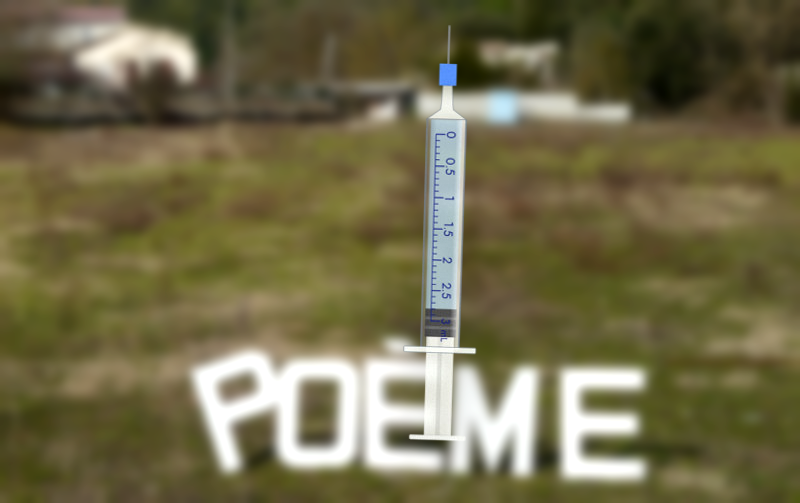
2.8mL
